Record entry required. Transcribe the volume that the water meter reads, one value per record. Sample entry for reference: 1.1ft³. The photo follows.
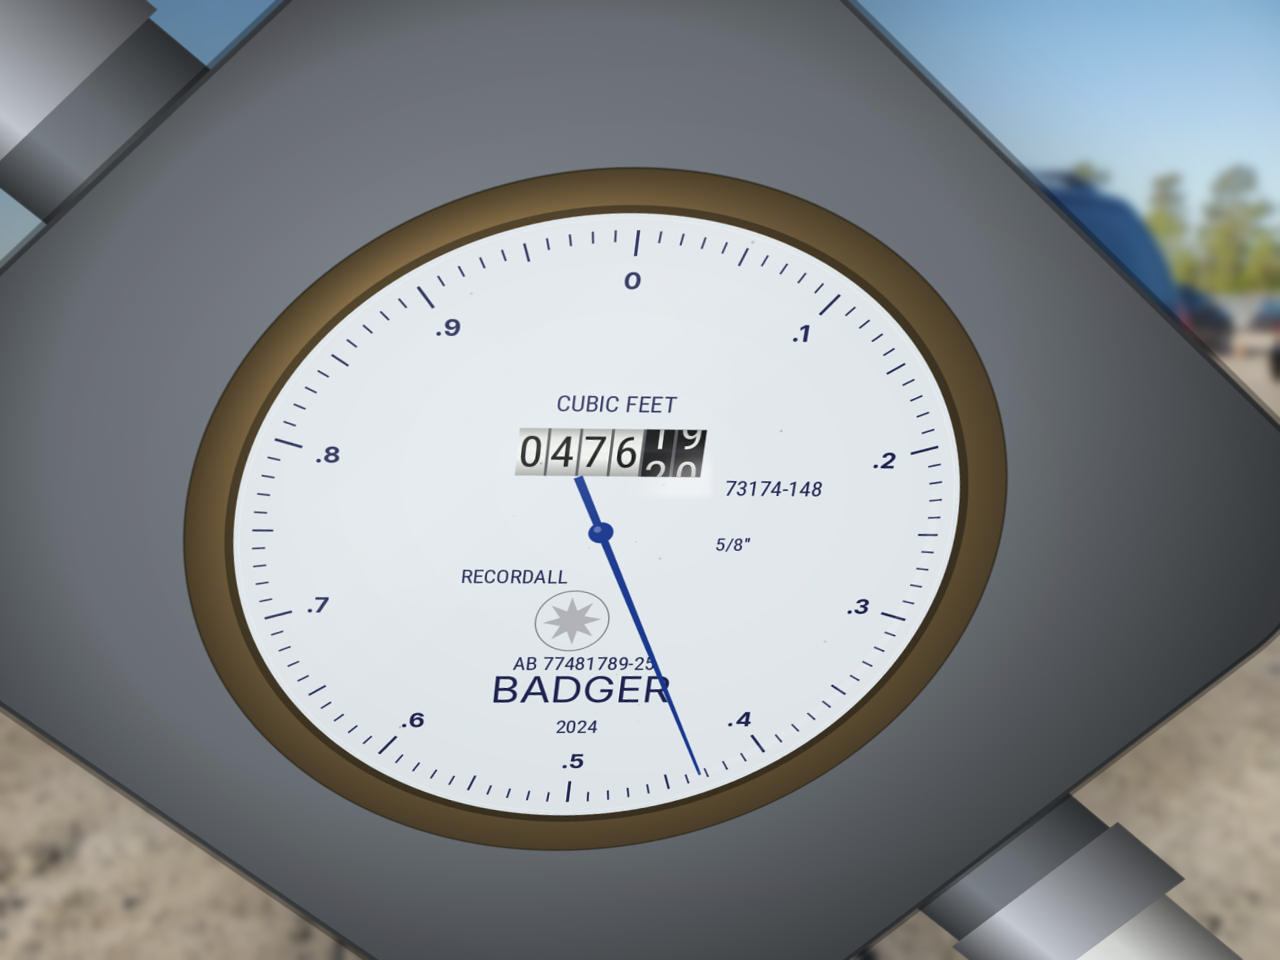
47619.43ft³
